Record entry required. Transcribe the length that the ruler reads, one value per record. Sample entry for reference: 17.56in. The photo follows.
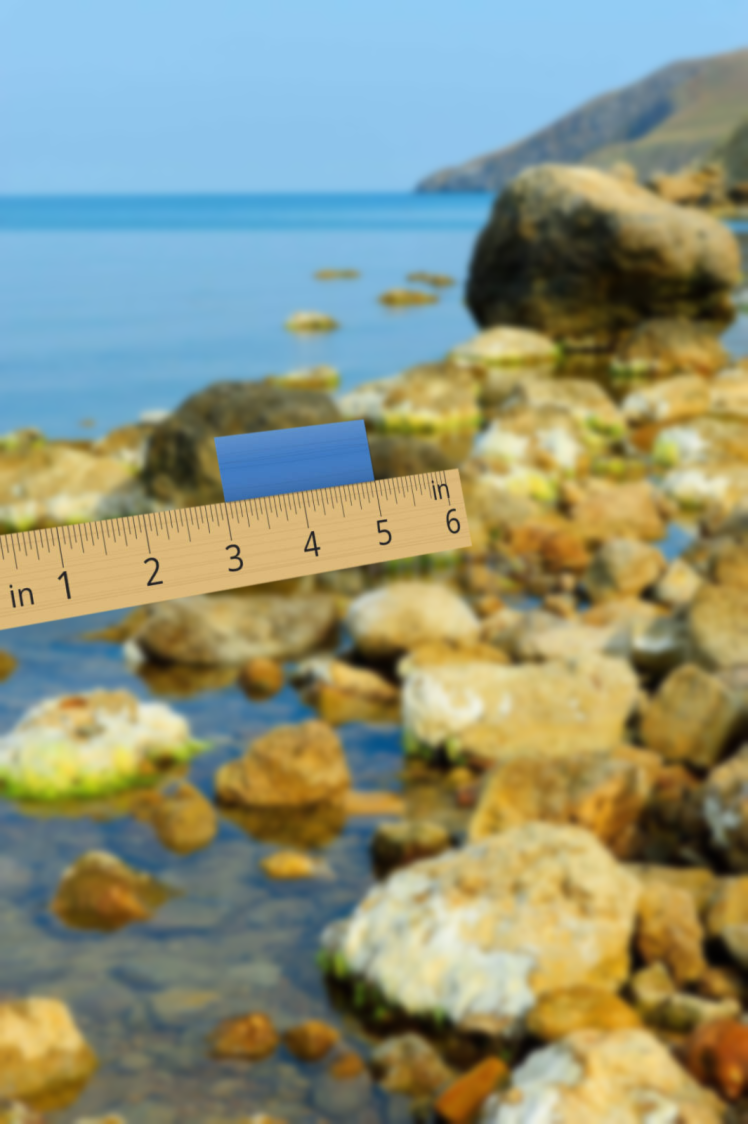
2in
